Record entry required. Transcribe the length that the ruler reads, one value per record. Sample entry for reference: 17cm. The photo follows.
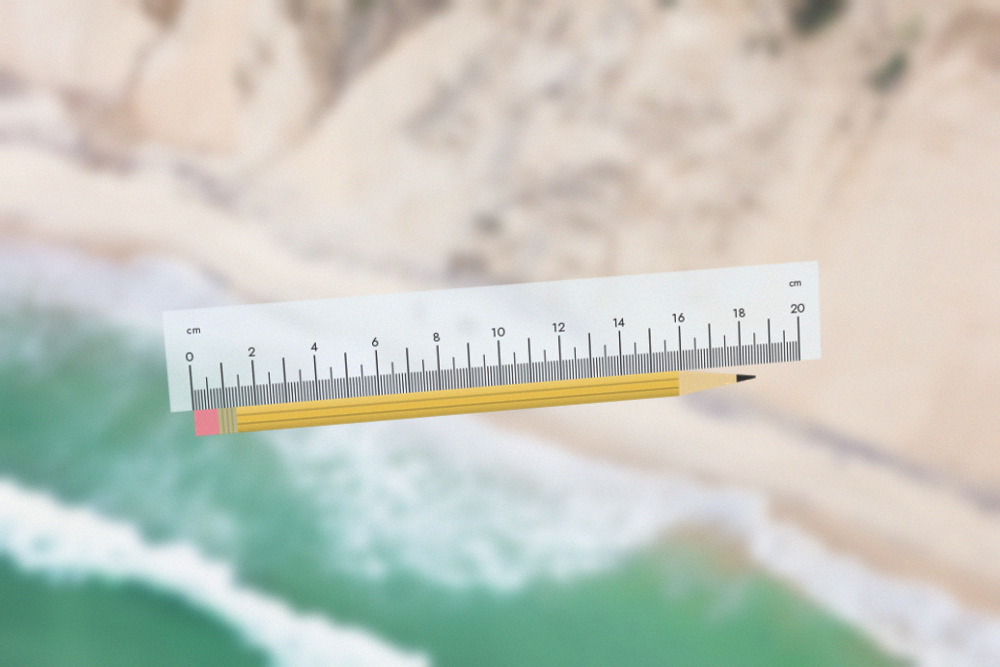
18.5cm
